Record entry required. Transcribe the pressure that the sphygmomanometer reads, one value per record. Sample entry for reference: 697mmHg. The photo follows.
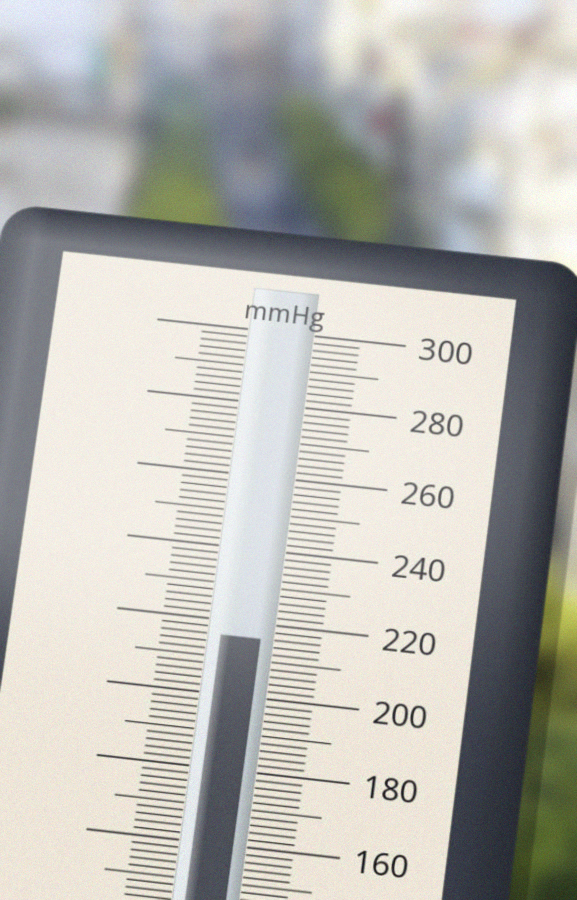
216mmHg
